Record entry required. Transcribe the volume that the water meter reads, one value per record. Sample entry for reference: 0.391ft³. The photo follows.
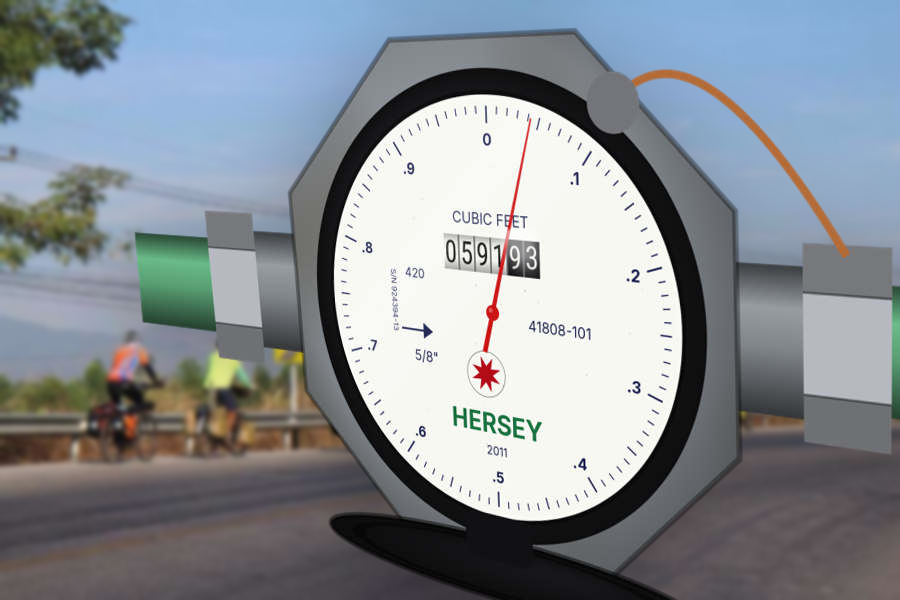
59193.04ft³
